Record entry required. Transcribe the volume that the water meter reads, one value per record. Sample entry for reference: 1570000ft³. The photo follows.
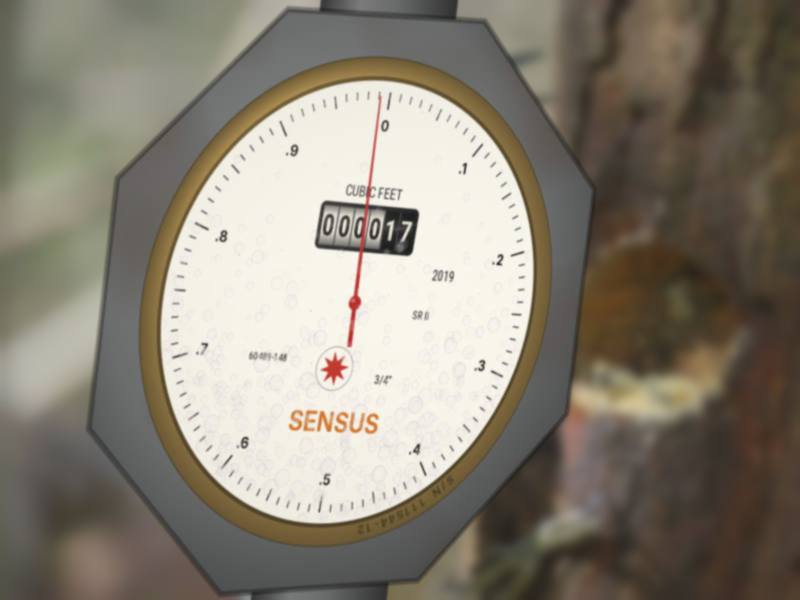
16.99ft³
